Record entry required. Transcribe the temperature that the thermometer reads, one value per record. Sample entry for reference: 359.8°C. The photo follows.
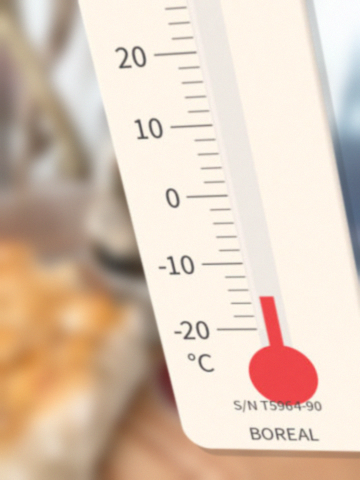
-15°C
